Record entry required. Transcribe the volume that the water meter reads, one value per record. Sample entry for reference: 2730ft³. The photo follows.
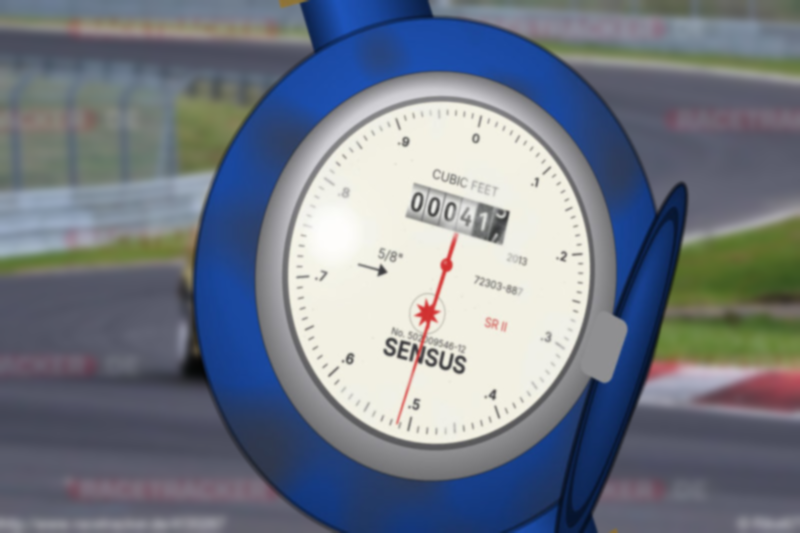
413.51ft³
